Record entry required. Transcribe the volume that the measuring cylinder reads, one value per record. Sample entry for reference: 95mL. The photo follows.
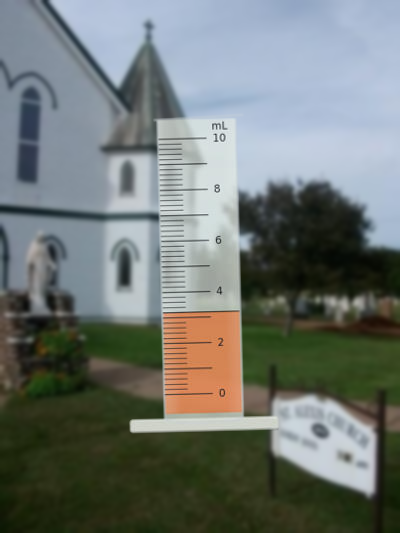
3.2mL
